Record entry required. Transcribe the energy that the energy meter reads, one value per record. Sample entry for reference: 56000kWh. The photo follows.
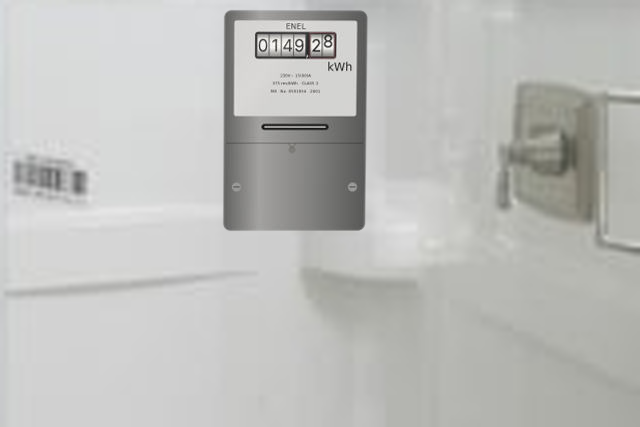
149.28kWh
